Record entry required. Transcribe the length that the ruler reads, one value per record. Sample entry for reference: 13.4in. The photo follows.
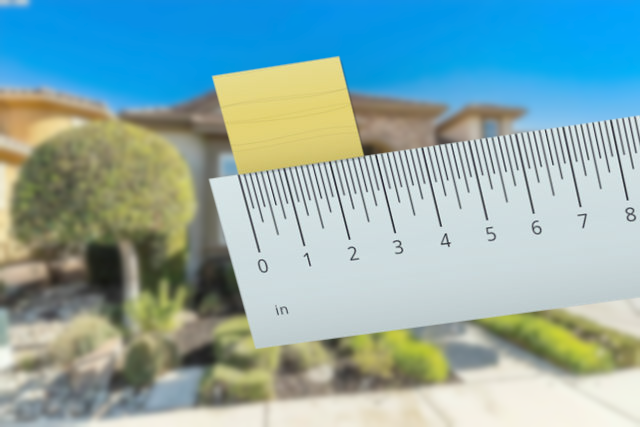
2.75in
